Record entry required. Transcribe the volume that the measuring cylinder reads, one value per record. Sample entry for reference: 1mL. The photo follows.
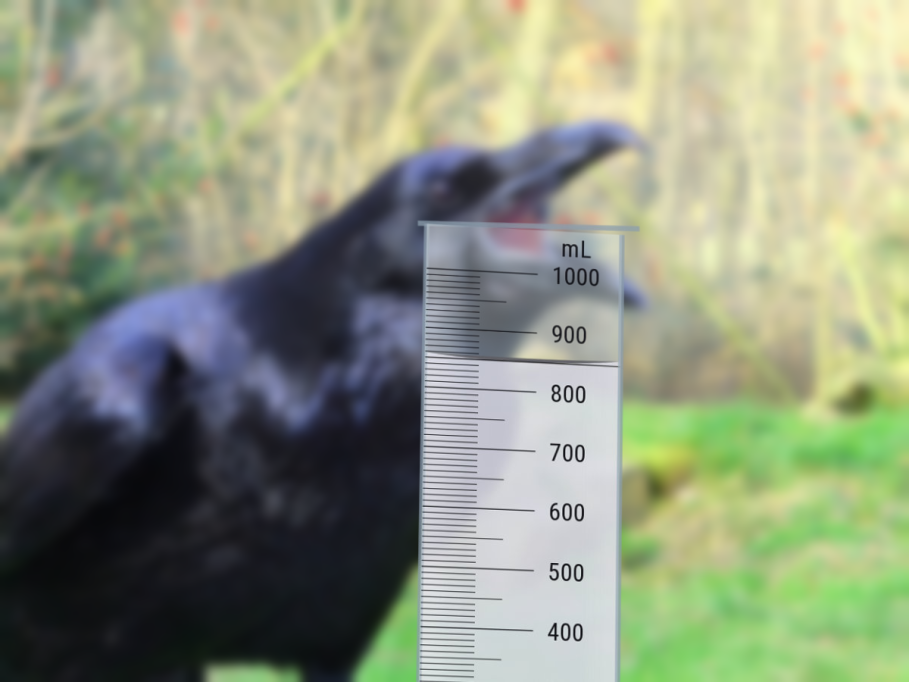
850mL
